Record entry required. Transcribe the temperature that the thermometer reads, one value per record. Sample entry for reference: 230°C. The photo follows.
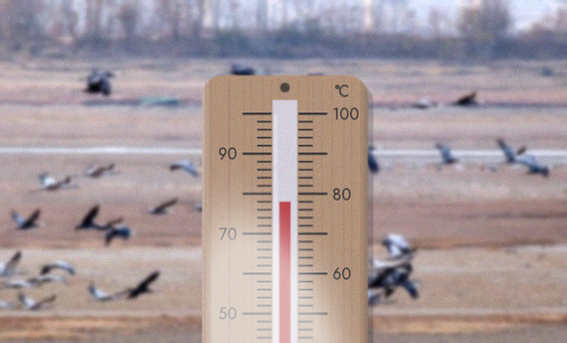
78°C
